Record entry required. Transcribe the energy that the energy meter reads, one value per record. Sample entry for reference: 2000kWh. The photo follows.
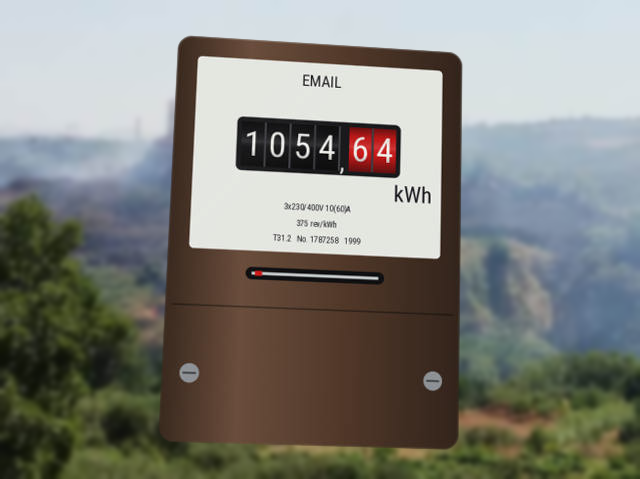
1054.64kWh
